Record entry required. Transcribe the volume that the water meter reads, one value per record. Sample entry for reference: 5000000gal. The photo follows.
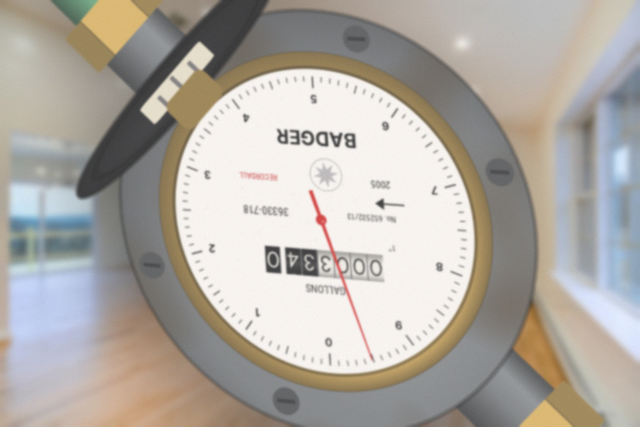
3339.5gal
